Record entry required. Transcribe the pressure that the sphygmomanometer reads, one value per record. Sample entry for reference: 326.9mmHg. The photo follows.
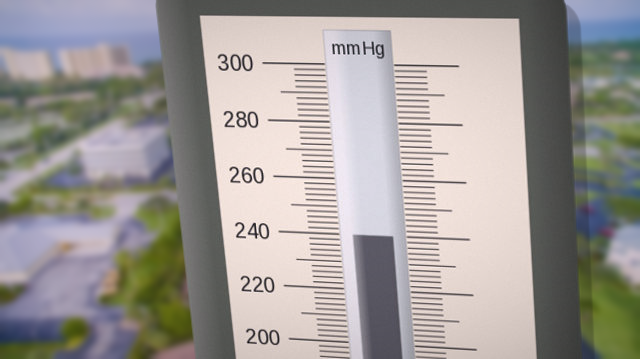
240mmHg
